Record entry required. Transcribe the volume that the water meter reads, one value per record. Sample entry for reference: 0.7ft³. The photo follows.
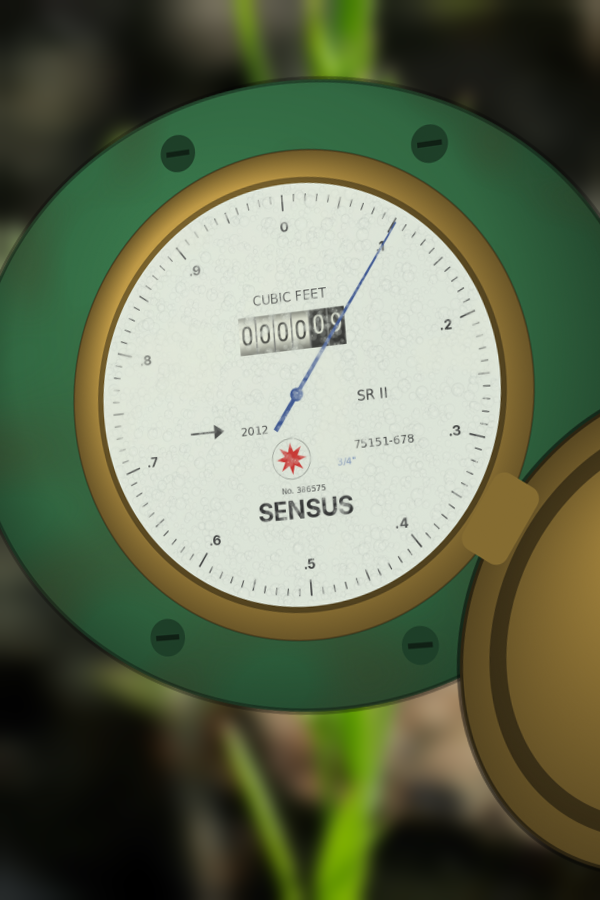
9.10ft³
